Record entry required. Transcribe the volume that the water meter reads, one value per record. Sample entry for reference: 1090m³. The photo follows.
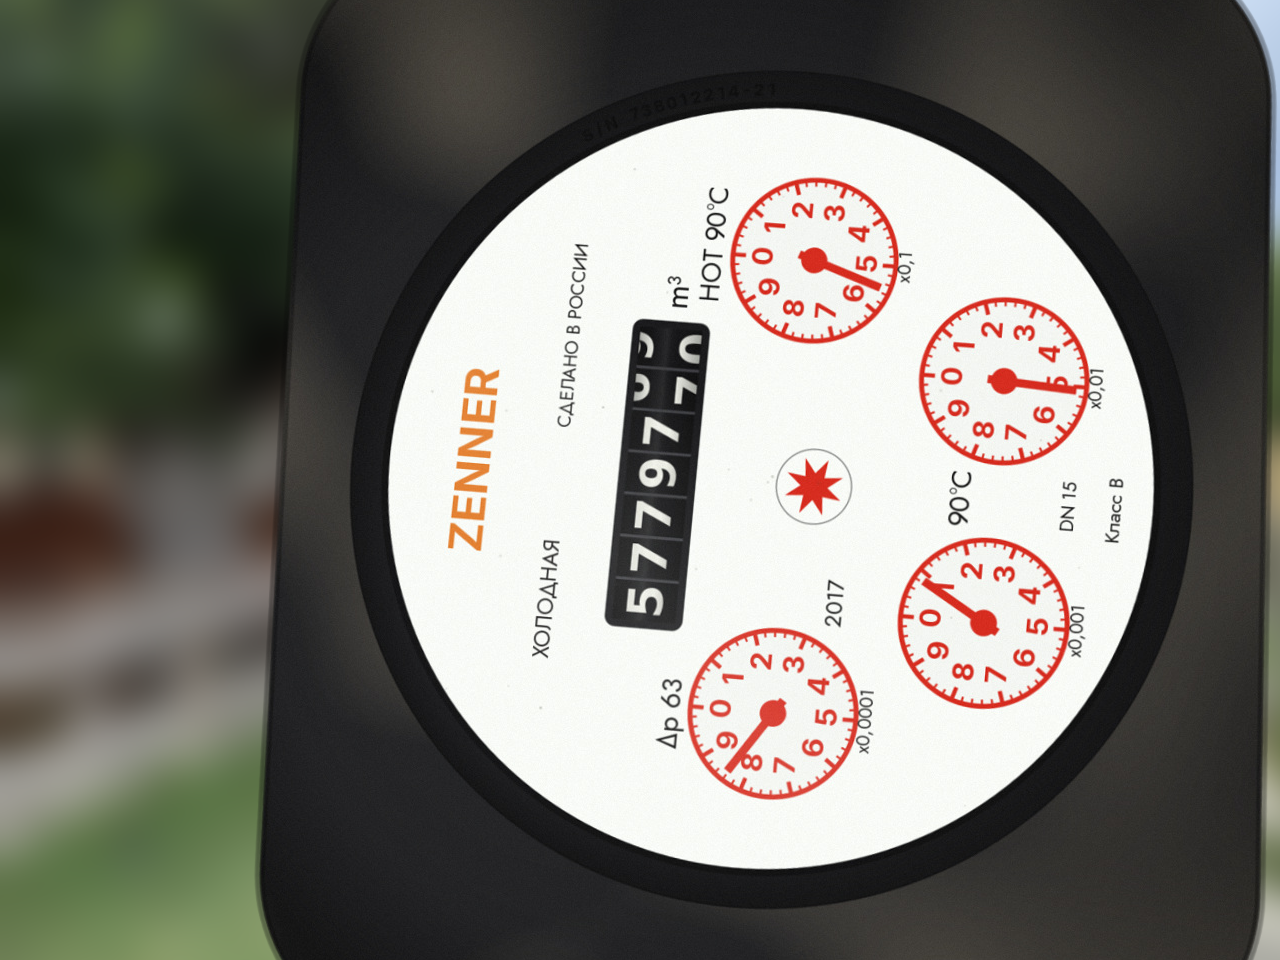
5779769.5508m³
